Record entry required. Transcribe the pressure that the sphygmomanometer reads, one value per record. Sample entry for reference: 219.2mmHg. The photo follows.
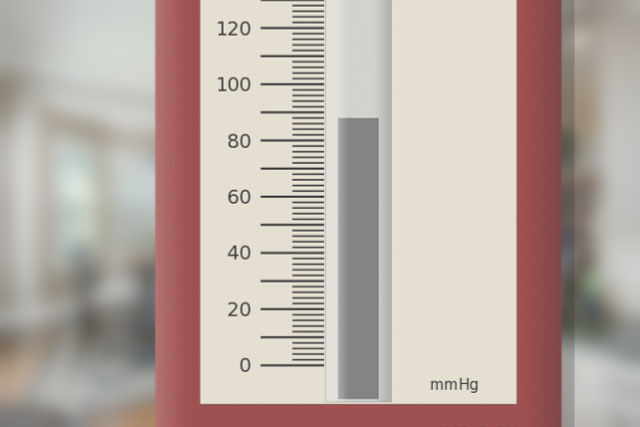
88mmHg
